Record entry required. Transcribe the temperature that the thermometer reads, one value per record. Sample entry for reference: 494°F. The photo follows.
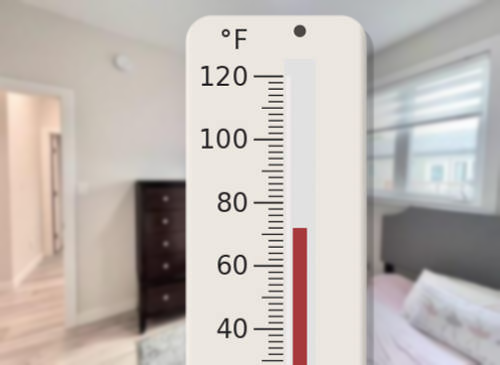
72°F
